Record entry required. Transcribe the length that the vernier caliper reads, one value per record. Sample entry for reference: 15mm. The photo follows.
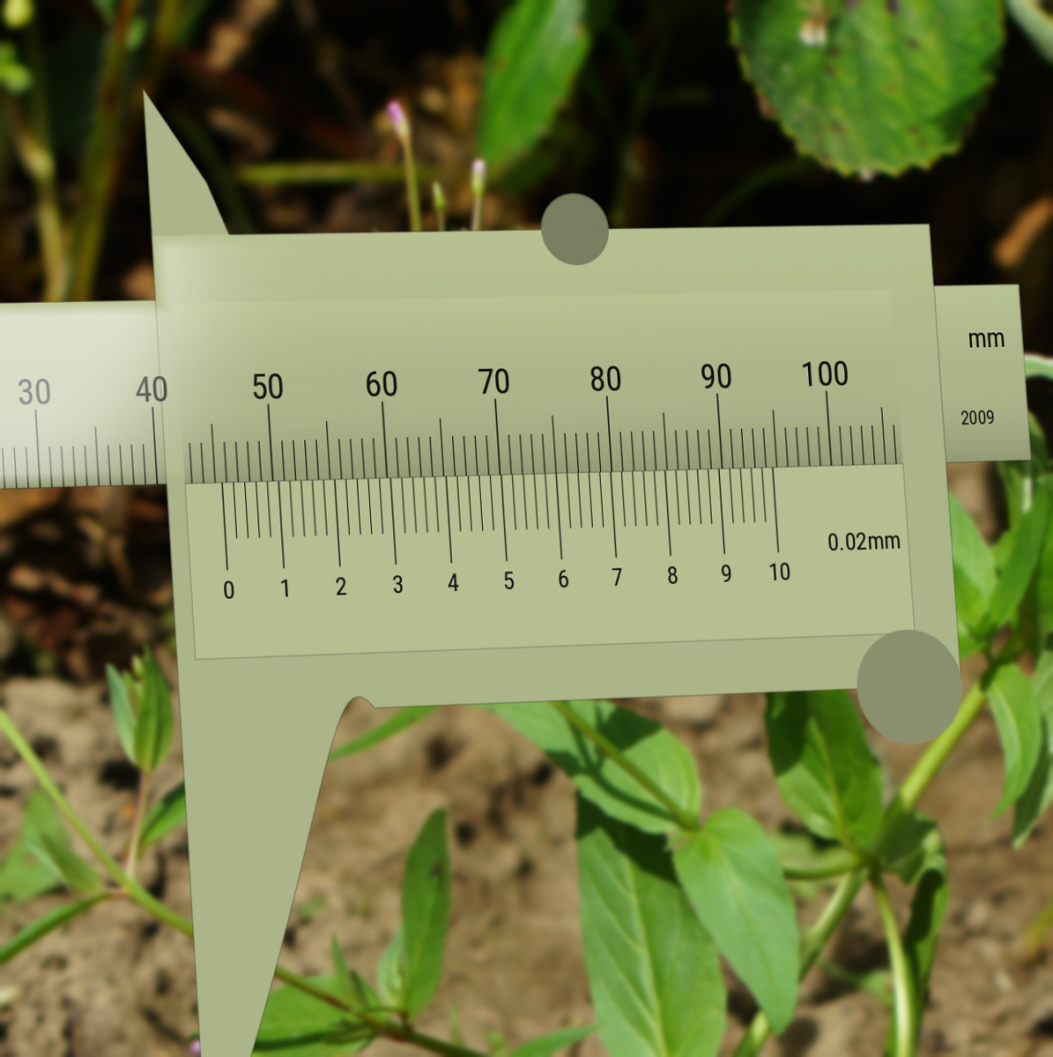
45.6mm
